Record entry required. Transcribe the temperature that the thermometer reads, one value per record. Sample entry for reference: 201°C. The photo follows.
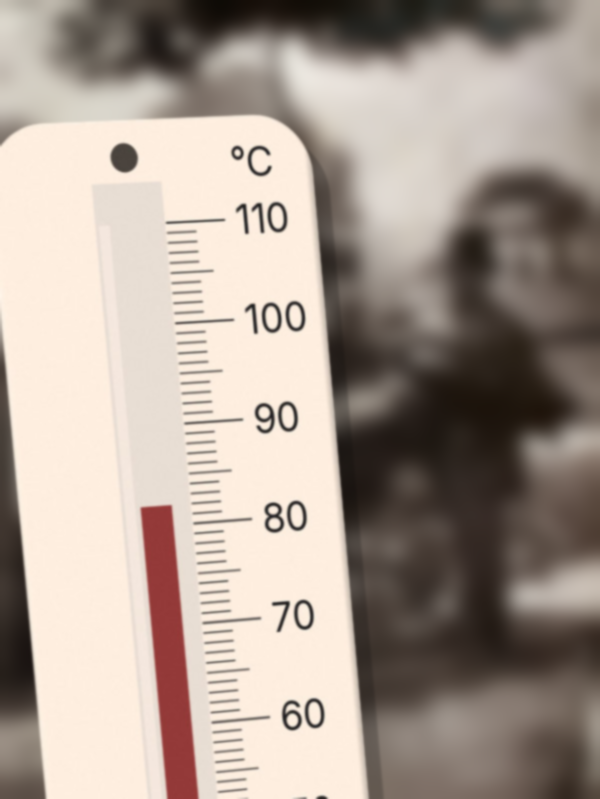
82°C
